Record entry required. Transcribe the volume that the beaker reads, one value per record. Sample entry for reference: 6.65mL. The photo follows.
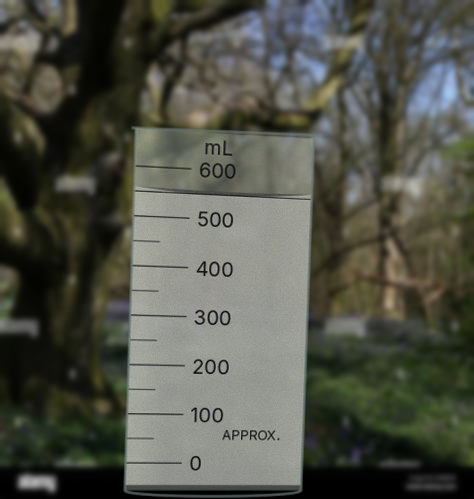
550mL
